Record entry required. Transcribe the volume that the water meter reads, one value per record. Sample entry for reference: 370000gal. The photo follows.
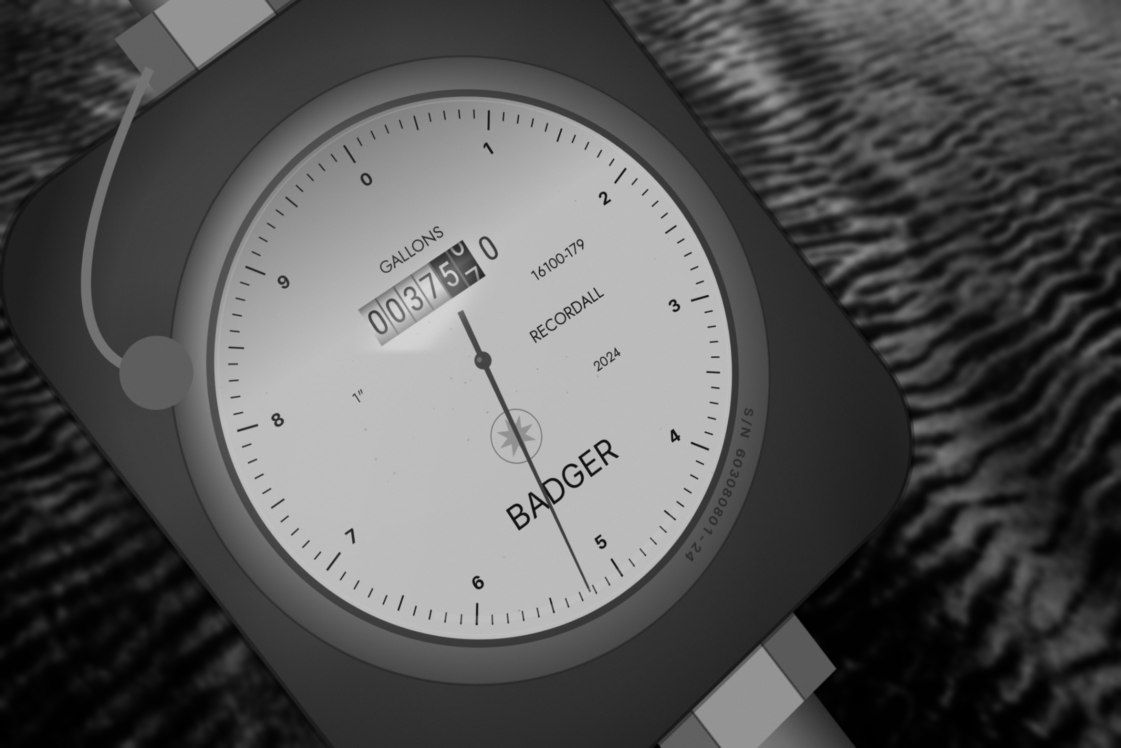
37565.2gal
